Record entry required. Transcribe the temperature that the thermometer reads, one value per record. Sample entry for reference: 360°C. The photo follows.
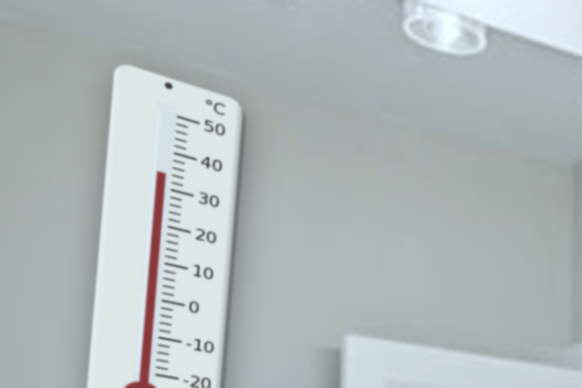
34°C
